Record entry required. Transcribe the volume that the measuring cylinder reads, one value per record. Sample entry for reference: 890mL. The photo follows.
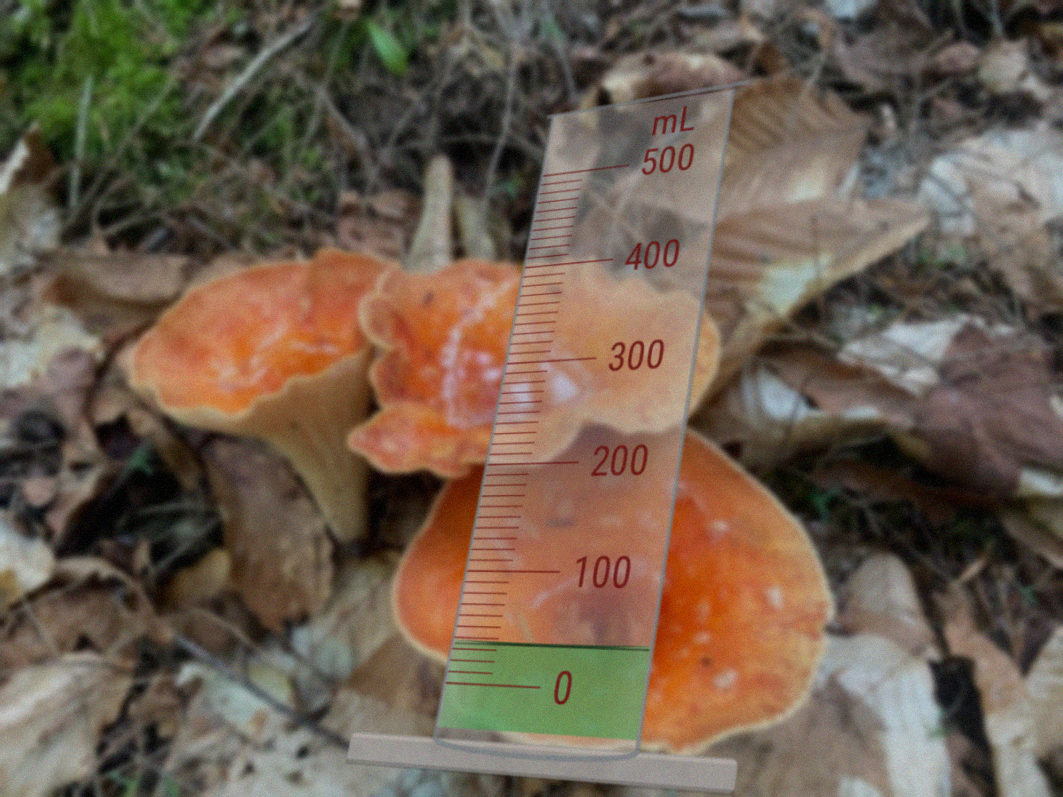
35mL
